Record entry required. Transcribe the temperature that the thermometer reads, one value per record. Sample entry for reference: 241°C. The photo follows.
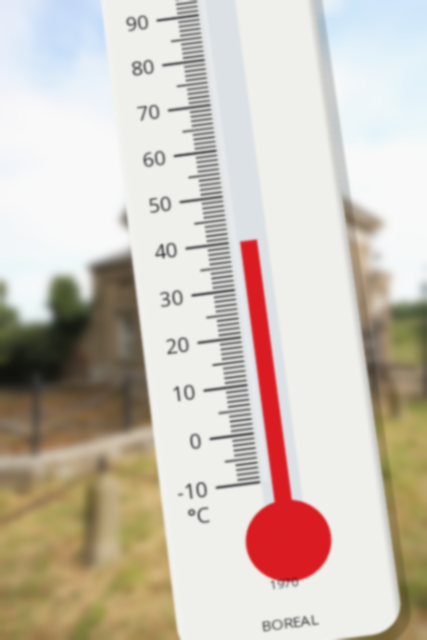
40°C
